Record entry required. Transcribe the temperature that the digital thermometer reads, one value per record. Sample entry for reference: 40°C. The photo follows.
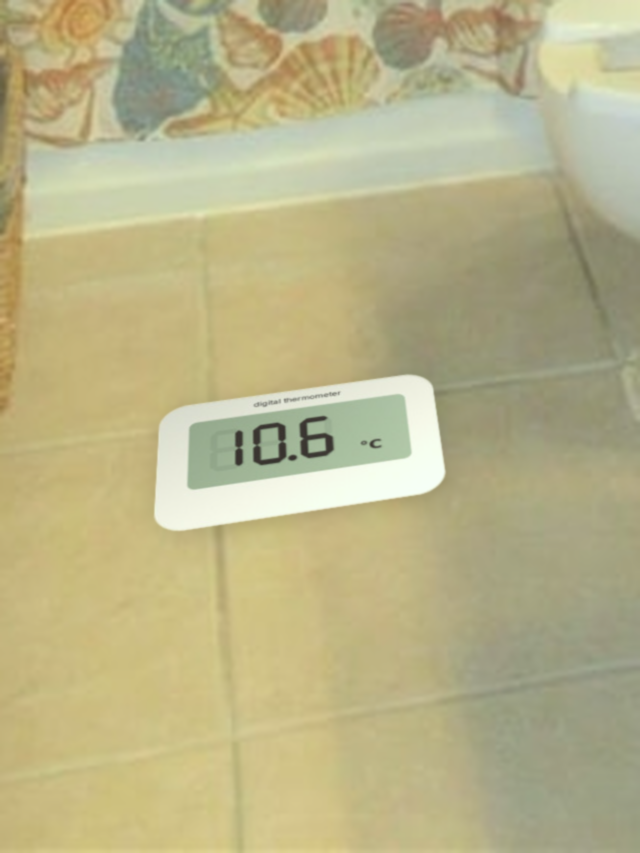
10.6°C
